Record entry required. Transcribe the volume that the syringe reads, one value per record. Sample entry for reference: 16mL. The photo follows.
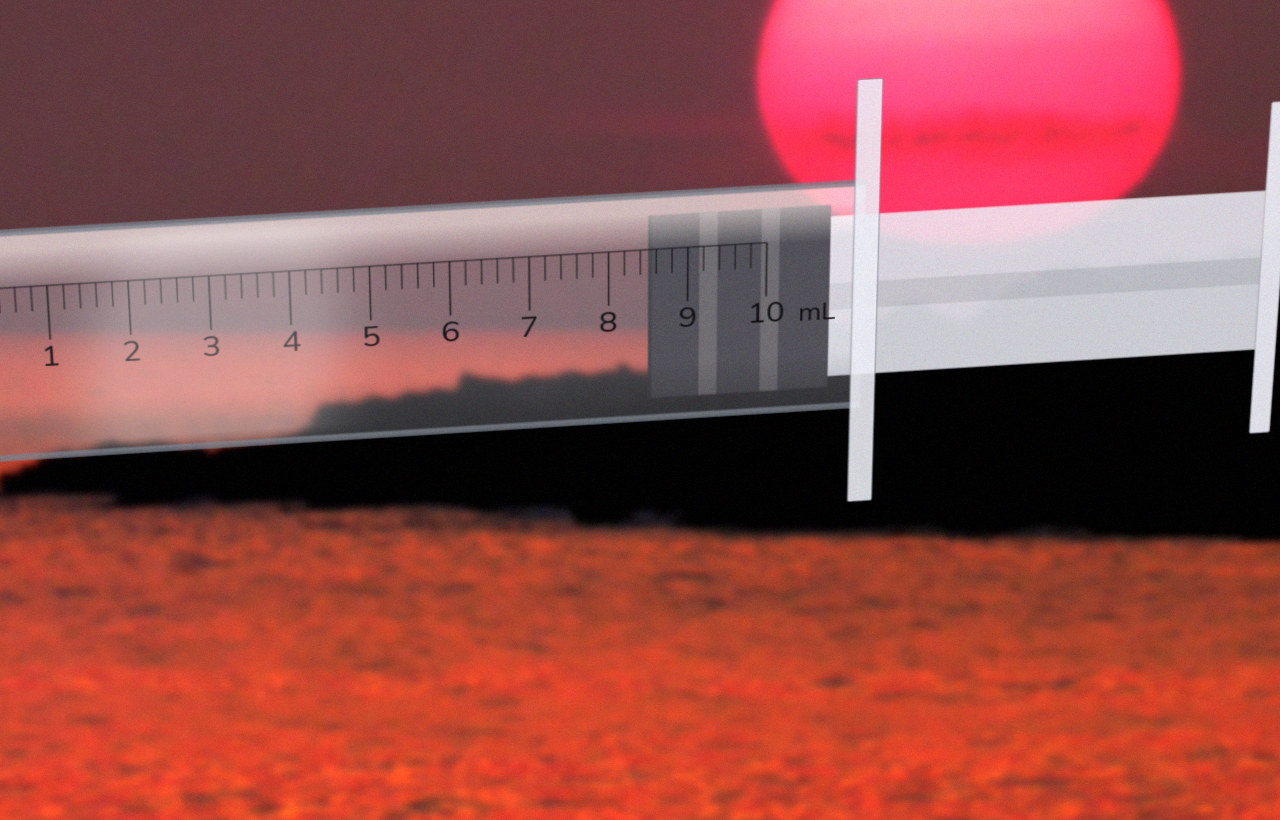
8.5mL
